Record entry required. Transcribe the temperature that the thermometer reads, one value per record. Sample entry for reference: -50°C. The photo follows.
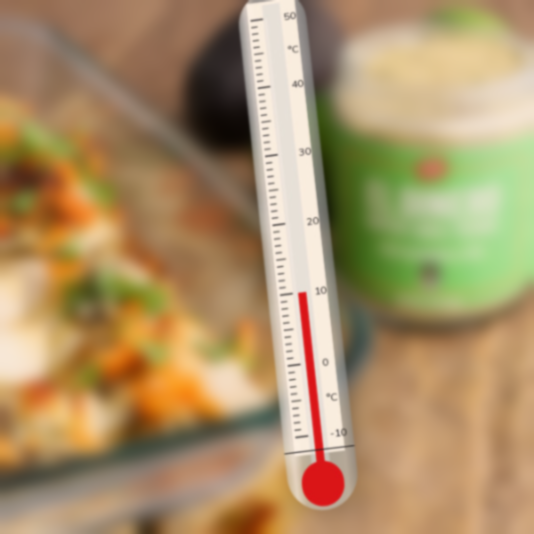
10°C
